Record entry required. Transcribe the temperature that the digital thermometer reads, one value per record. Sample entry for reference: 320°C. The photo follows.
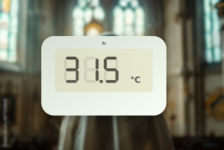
31.5°C
